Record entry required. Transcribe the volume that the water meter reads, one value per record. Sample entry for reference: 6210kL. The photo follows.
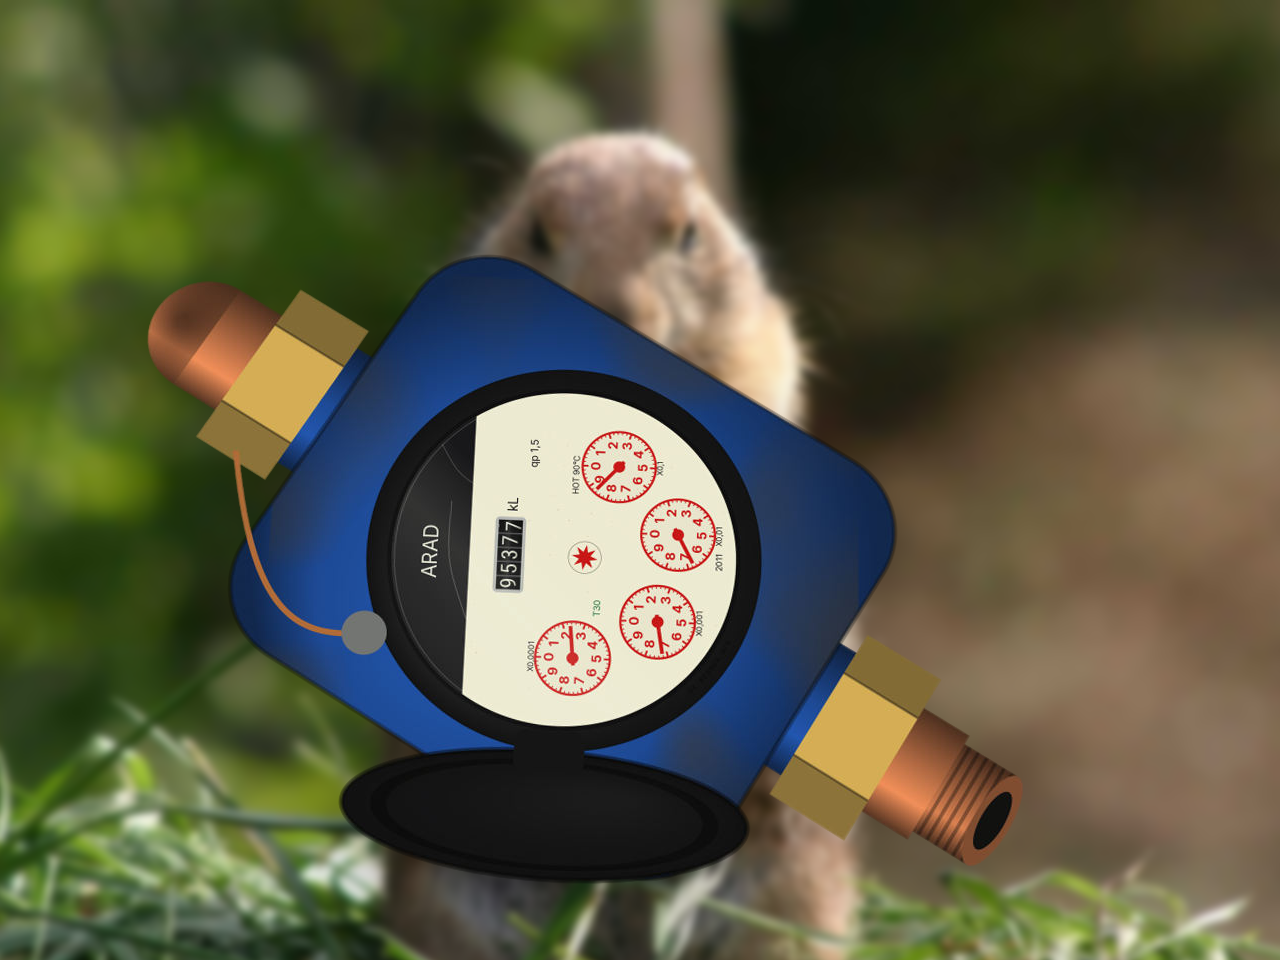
95376.8672kL
